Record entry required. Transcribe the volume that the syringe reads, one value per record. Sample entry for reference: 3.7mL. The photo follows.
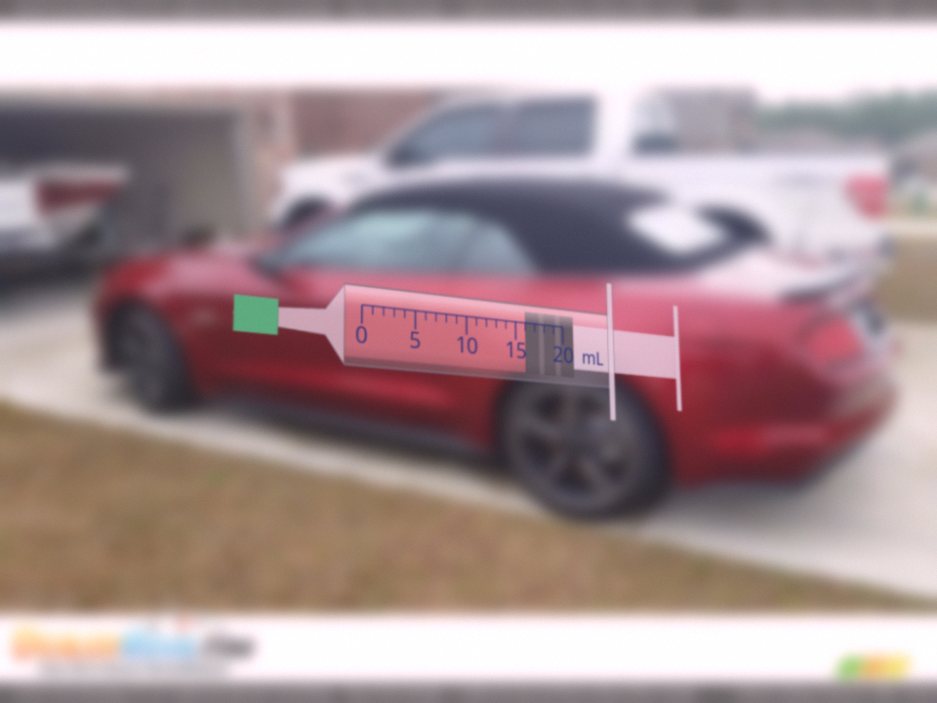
16mL
